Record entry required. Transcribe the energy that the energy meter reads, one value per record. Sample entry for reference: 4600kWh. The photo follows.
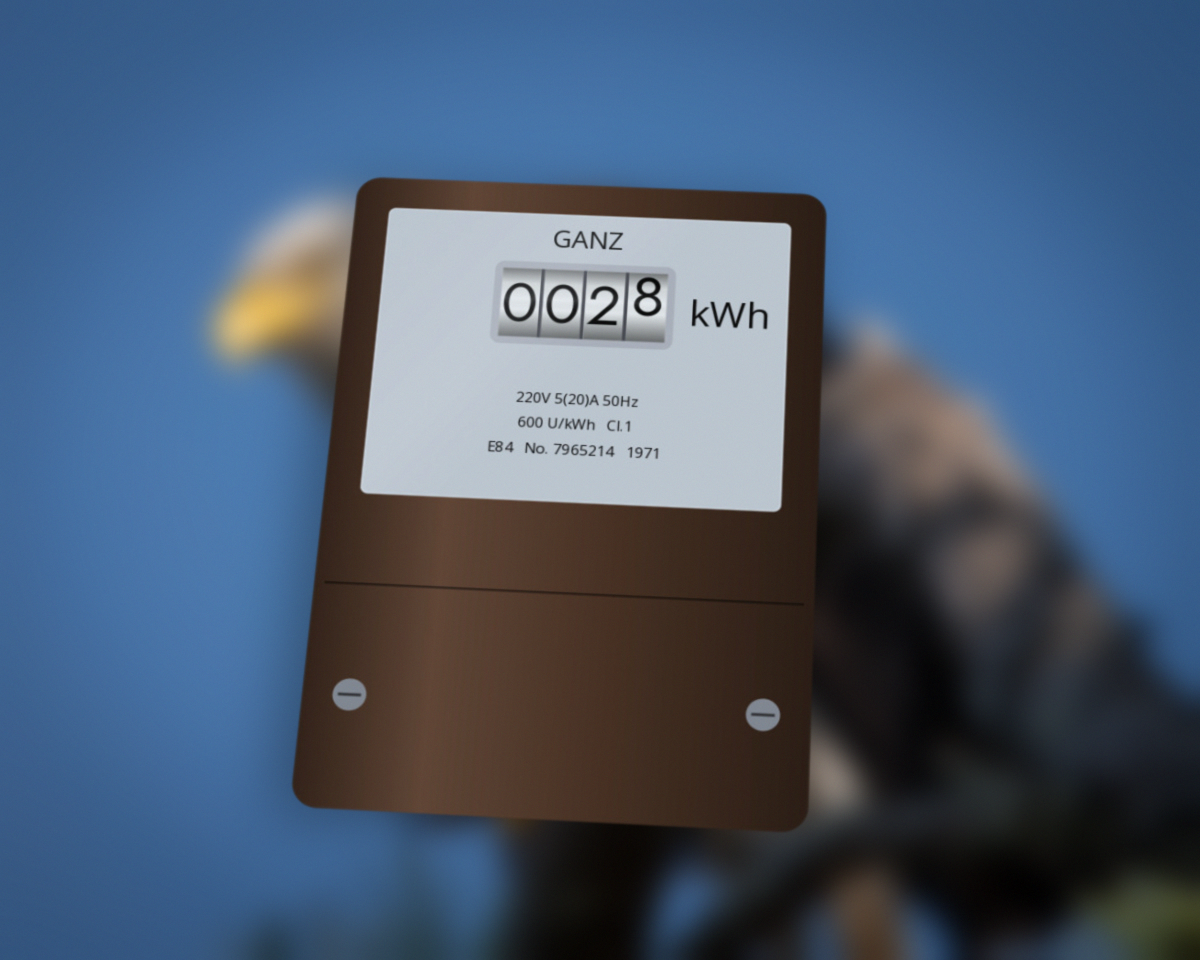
28kWh
